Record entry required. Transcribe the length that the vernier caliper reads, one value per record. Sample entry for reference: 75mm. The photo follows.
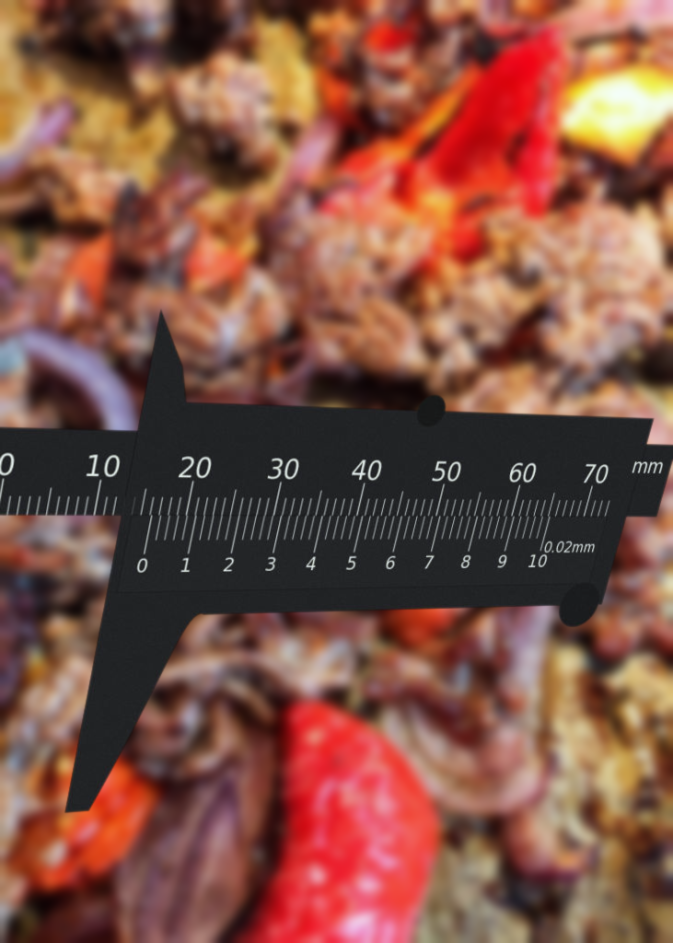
16.2mm
